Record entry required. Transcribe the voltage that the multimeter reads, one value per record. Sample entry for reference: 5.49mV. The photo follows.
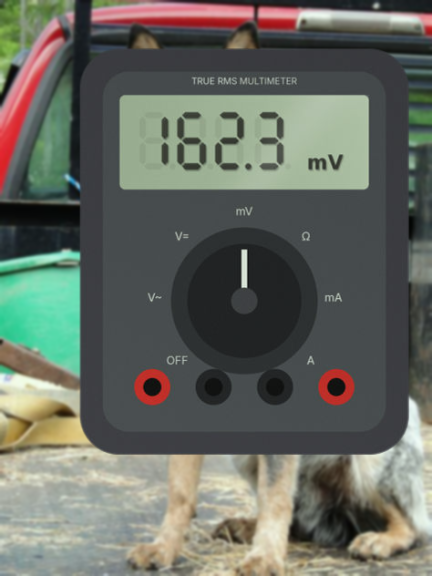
162.3mV
